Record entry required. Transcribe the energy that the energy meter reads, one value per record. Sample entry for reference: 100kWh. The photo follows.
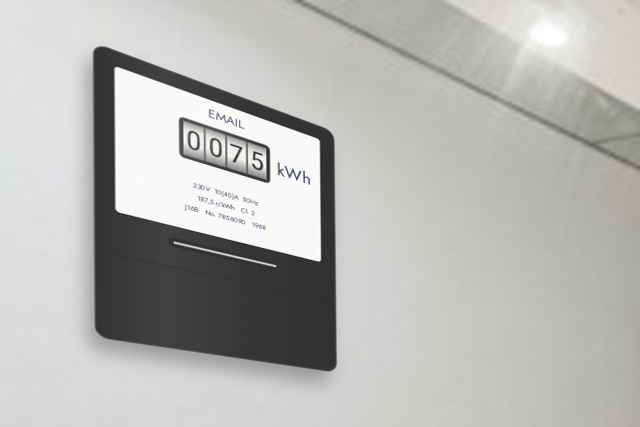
75kWh
